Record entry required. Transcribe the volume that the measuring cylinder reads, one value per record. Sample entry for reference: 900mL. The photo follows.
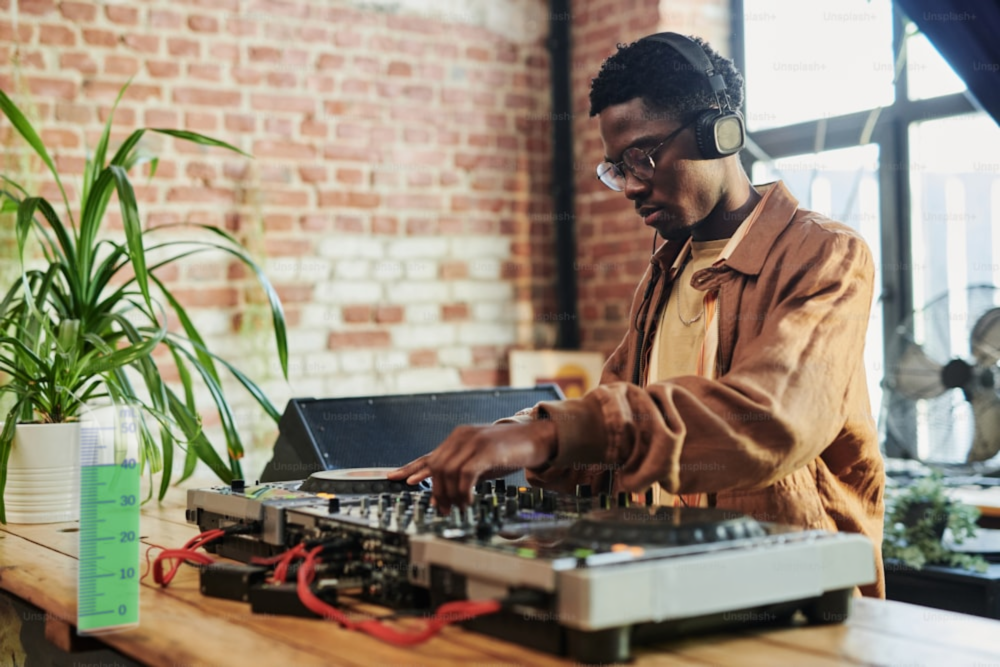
40mL
